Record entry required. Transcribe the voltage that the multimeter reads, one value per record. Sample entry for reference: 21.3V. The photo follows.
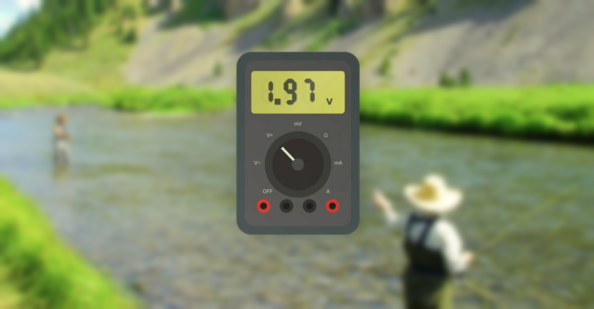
1.97V
